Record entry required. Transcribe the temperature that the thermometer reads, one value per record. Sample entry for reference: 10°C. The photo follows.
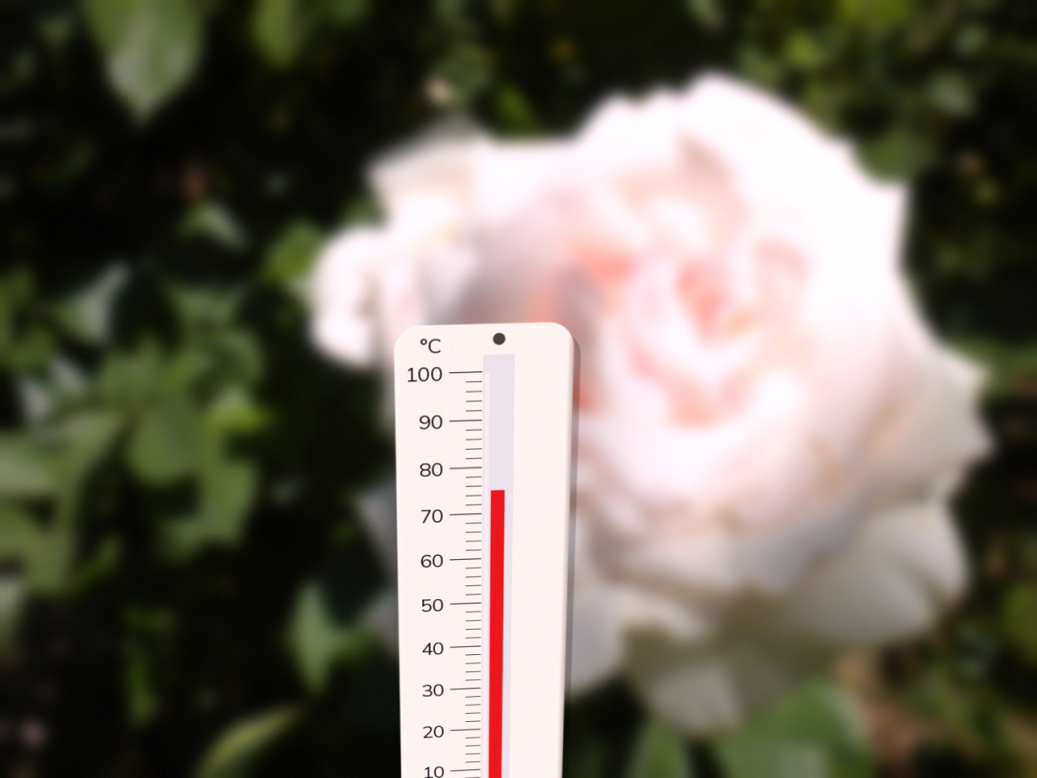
75°C
